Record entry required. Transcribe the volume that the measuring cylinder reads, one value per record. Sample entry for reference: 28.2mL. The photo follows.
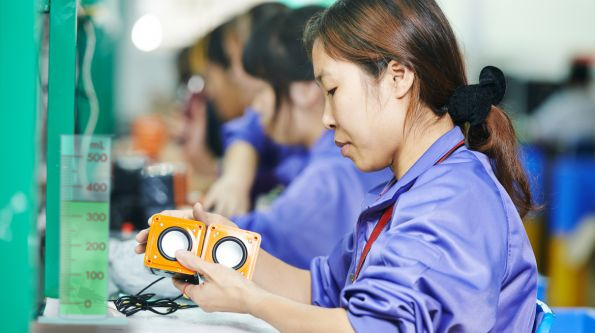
350mL
